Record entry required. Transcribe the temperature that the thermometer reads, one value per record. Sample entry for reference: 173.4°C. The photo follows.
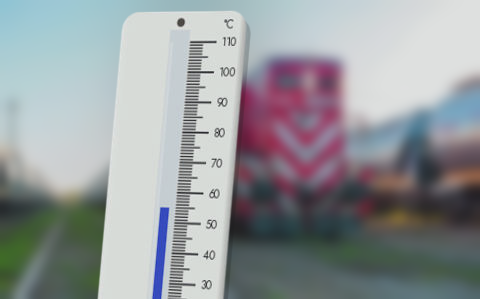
55°C
